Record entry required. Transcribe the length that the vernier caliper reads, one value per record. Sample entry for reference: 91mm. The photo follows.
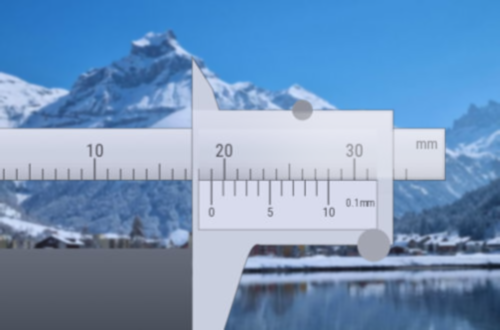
19.0mm
